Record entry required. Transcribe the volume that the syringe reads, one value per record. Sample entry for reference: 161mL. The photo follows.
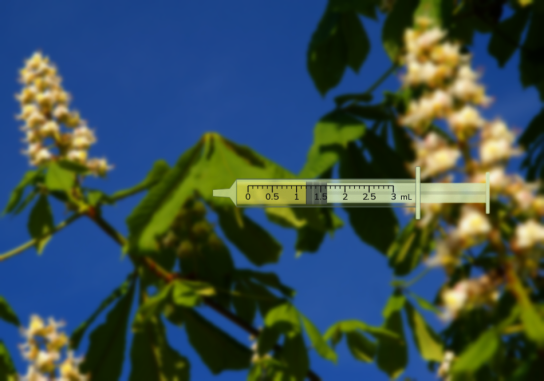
1.2mL
